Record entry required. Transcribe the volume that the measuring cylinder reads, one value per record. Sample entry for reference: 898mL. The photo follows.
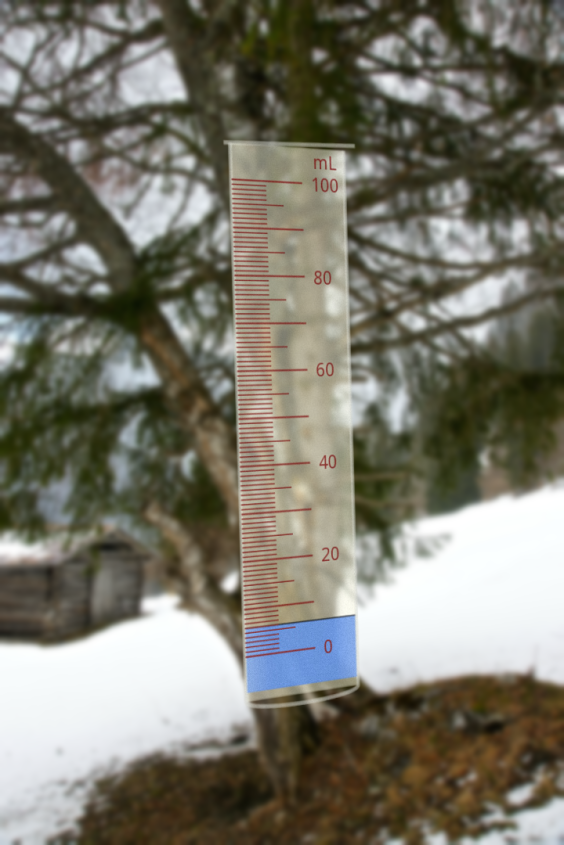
6mL
